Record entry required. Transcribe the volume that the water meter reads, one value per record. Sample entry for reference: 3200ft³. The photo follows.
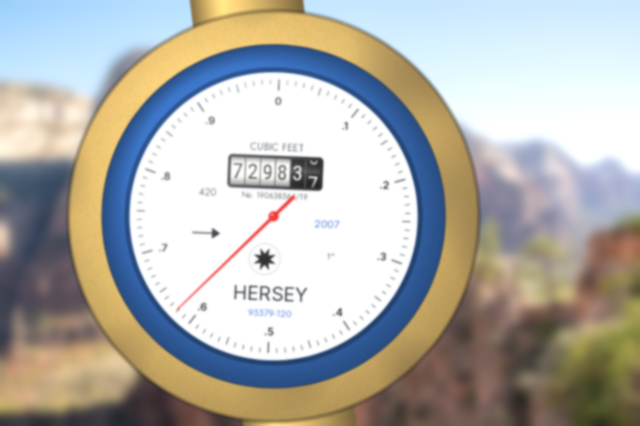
729836.62ft³
